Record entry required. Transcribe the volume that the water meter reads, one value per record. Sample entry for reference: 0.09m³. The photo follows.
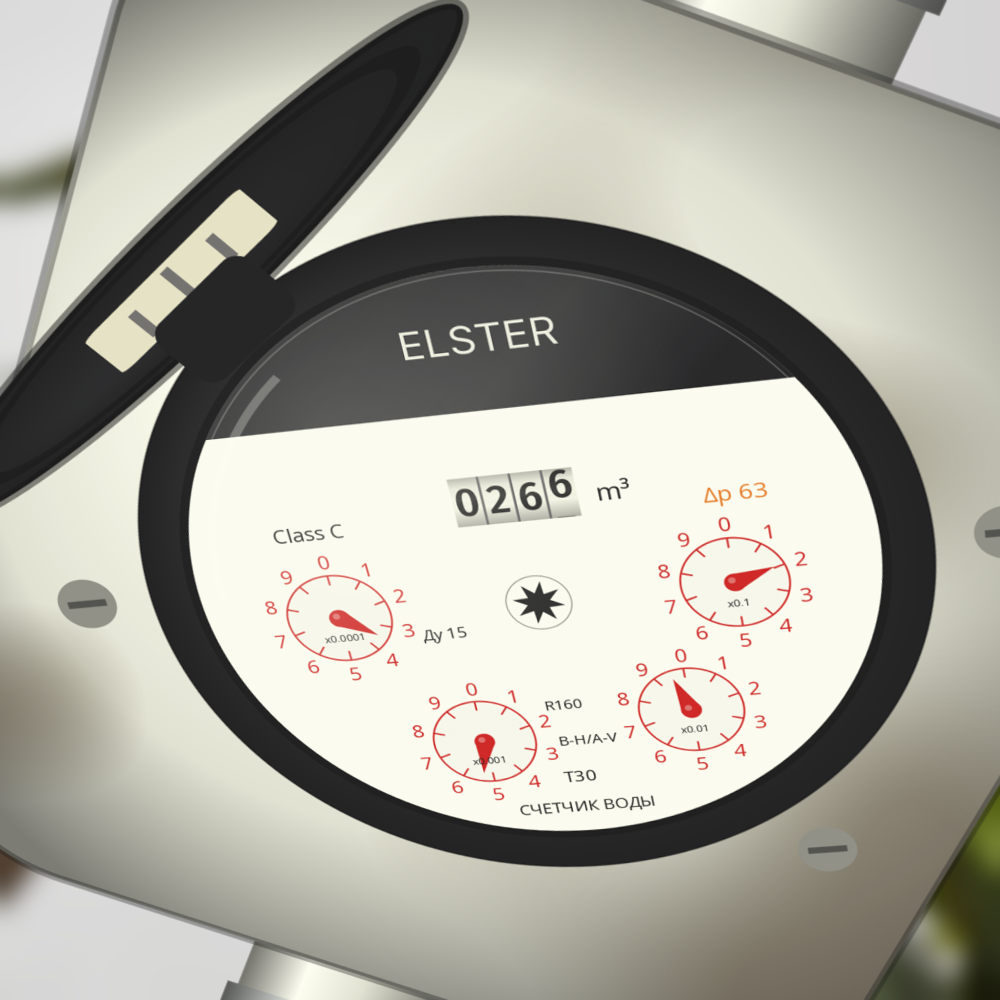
266.1953m³
